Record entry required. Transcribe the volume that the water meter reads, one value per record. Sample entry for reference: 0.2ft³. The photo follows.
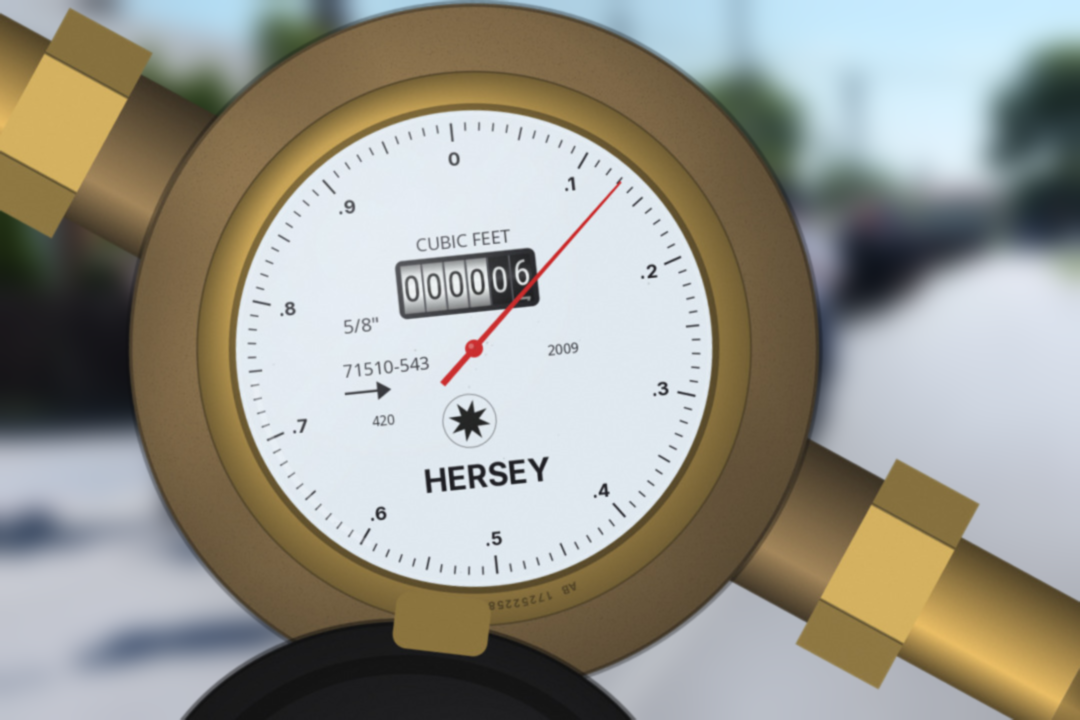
6.13ft³
